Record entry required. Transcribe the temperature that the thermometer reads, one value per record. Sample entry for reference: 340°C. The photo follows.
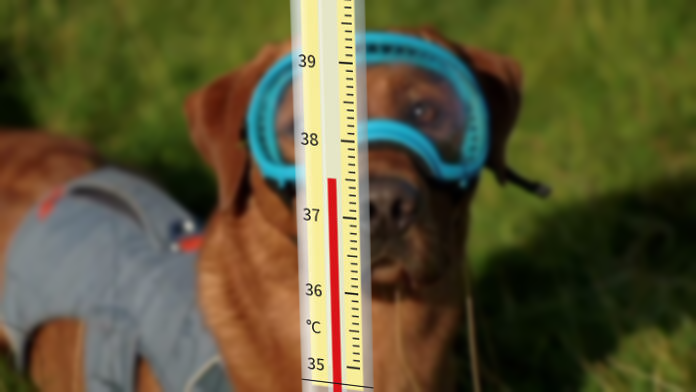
37.5°C
